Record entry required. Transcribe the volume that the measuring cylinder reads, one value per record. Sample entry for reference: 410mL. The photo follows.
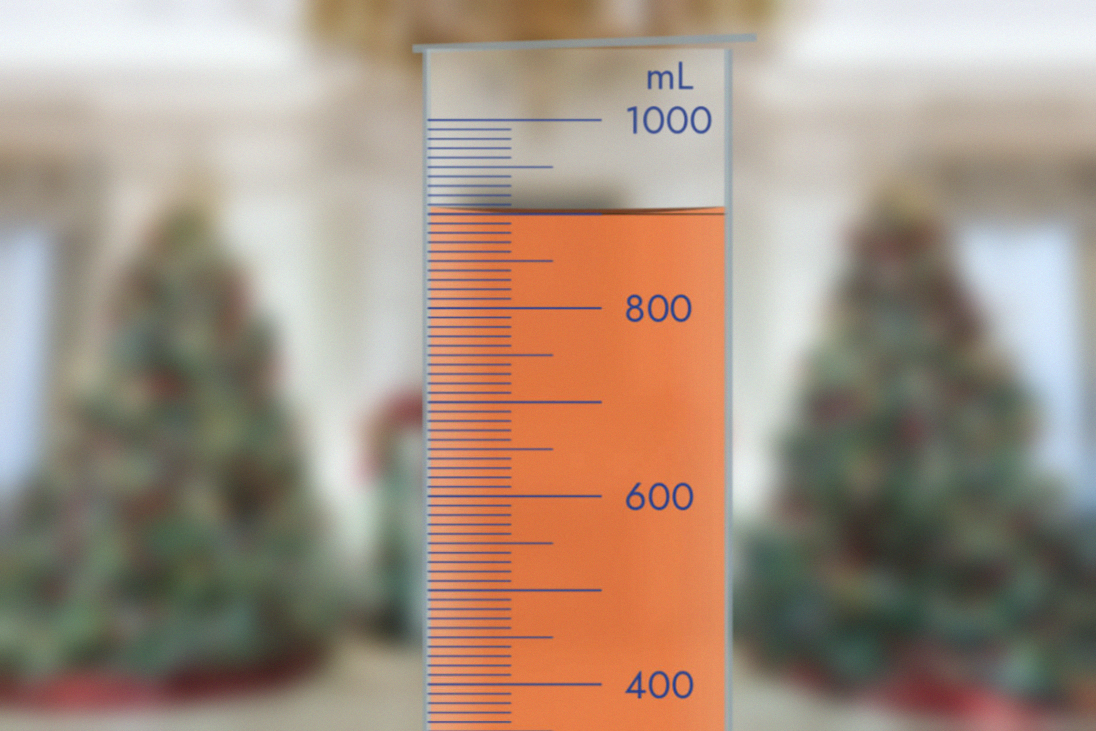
900mL
